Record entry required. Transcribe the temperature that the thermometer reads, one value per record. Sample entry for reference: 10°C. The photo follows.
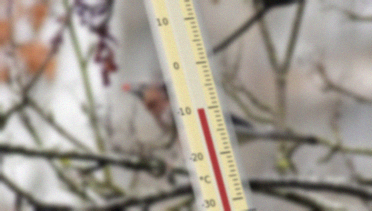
-10°C
